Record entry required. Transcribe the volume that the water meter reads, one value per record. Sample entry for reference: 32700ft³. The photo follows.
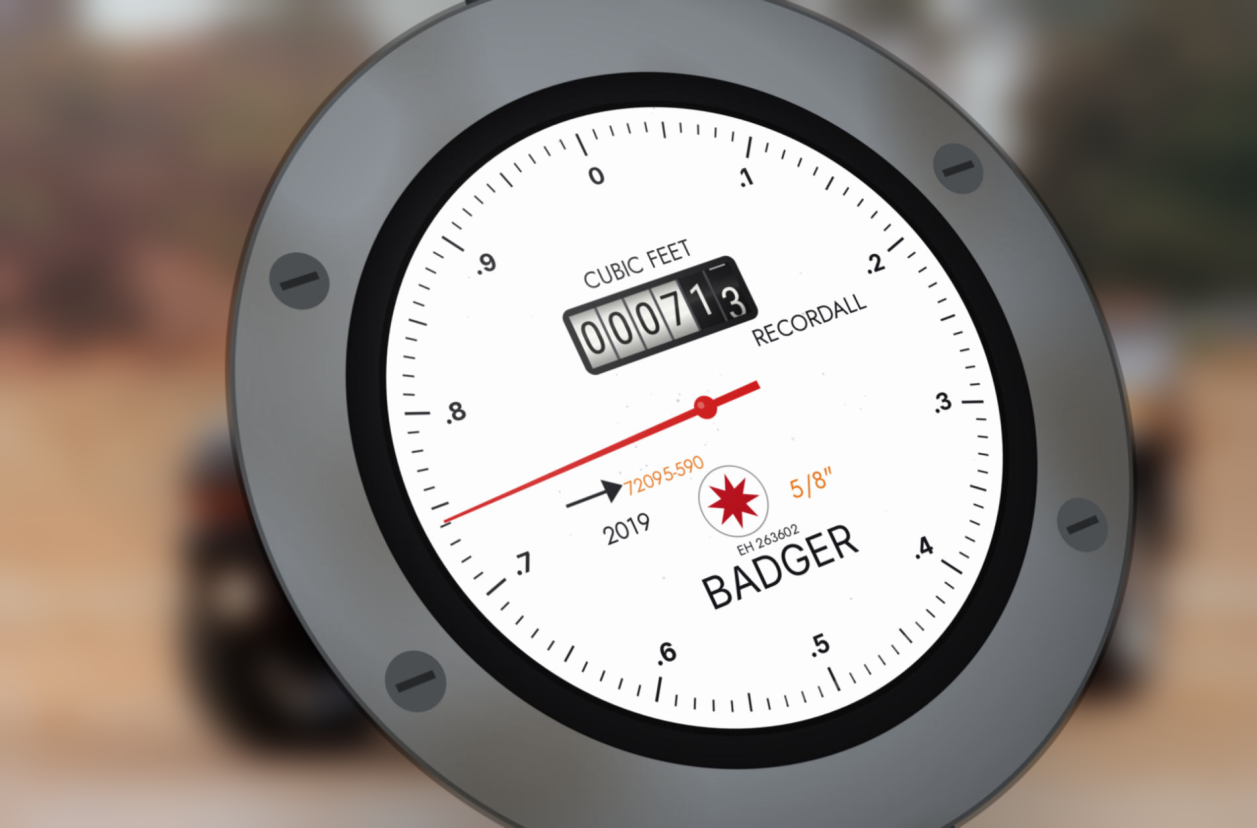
712.74ft³
